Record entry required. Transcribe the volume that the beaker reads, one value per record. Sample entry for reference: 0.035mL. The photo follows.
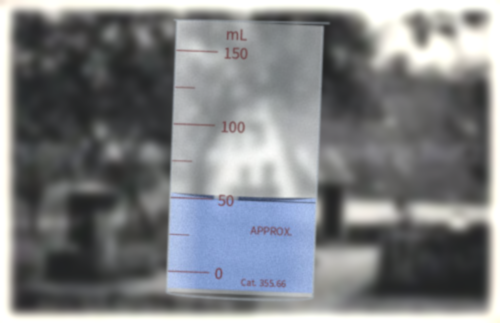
50mL
